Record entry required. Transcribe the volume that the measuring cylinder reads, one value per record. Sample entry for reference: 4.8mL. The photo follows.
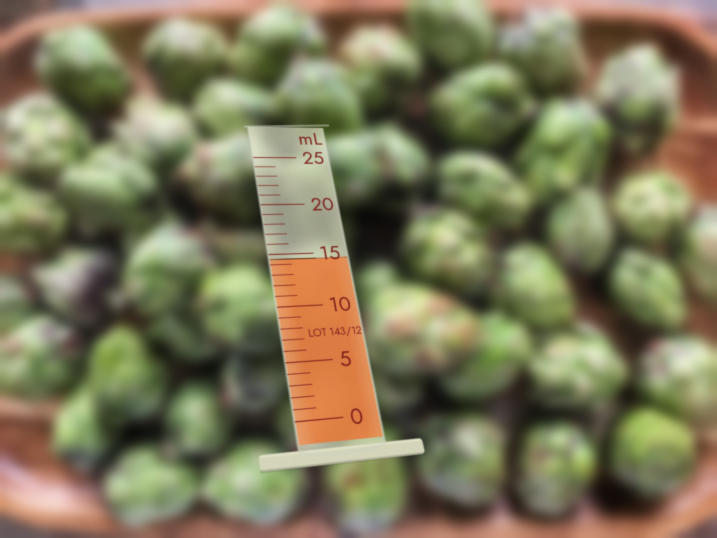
14.5mL
